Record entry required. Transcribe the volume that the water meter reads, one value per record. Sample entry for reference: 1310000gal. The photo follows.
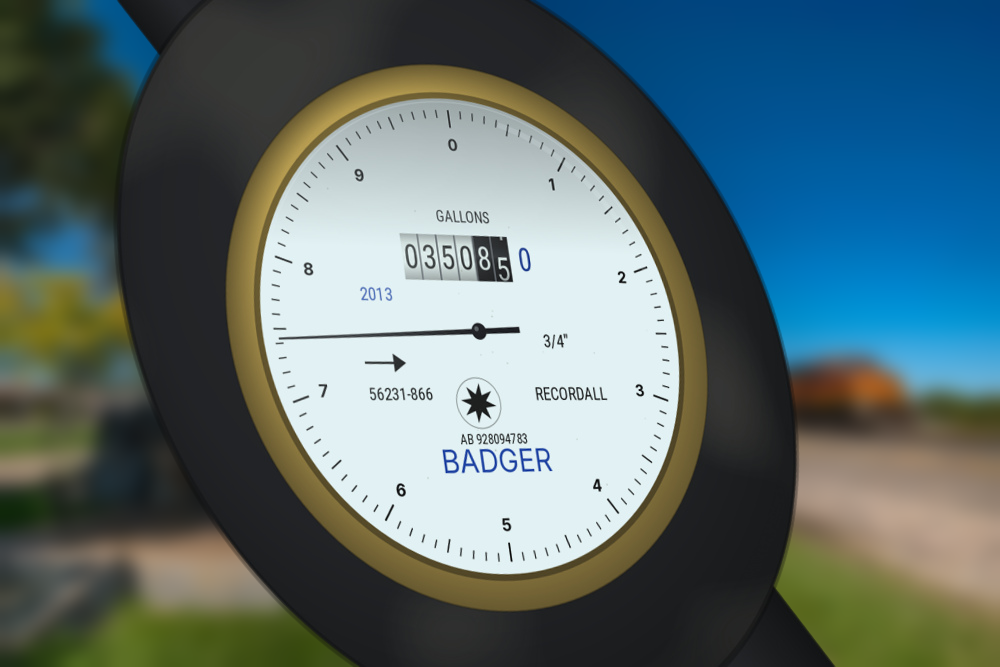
350847.4gal
